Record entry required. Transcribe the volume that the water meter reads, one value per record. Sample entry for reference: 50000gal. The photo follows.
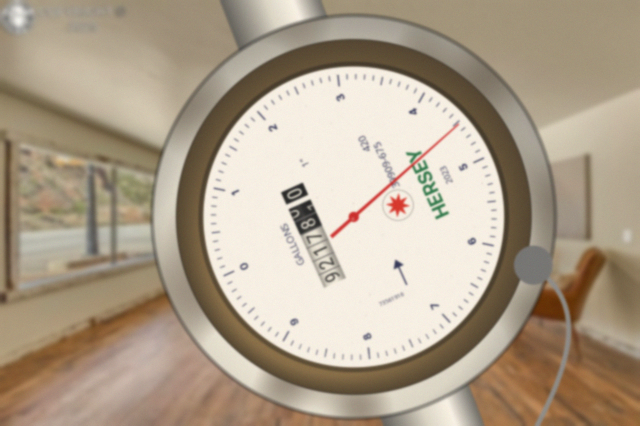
9217804.5gal
